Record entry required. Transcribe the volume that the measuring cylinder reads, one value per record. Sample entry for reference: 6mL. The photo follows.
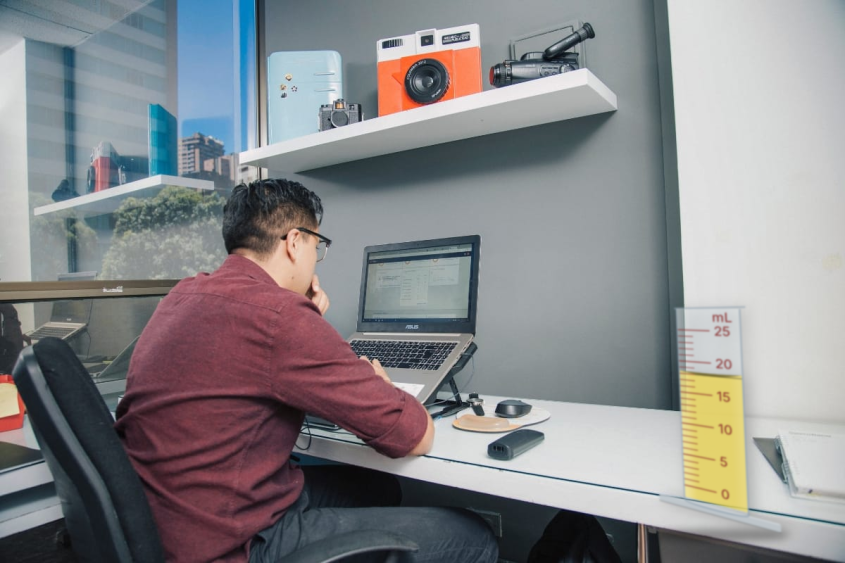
18mL
